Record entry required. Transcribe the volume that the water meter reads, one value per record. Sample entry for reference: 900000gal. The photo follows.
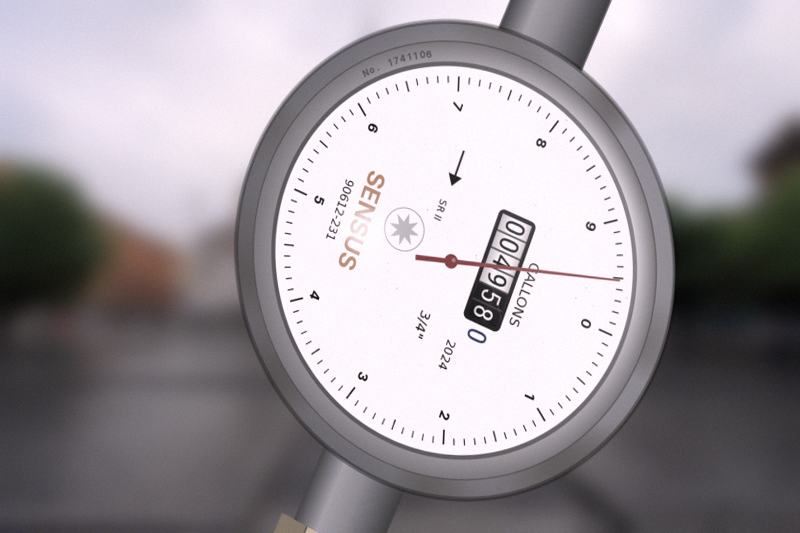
49579.5gal
